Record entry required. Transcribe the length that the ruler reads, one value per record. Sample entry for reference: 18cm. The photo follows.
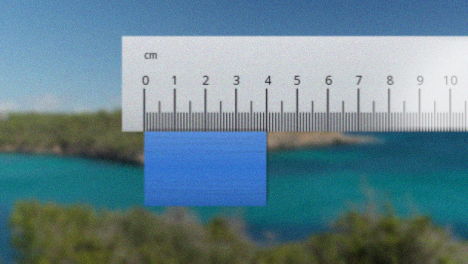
4cm
